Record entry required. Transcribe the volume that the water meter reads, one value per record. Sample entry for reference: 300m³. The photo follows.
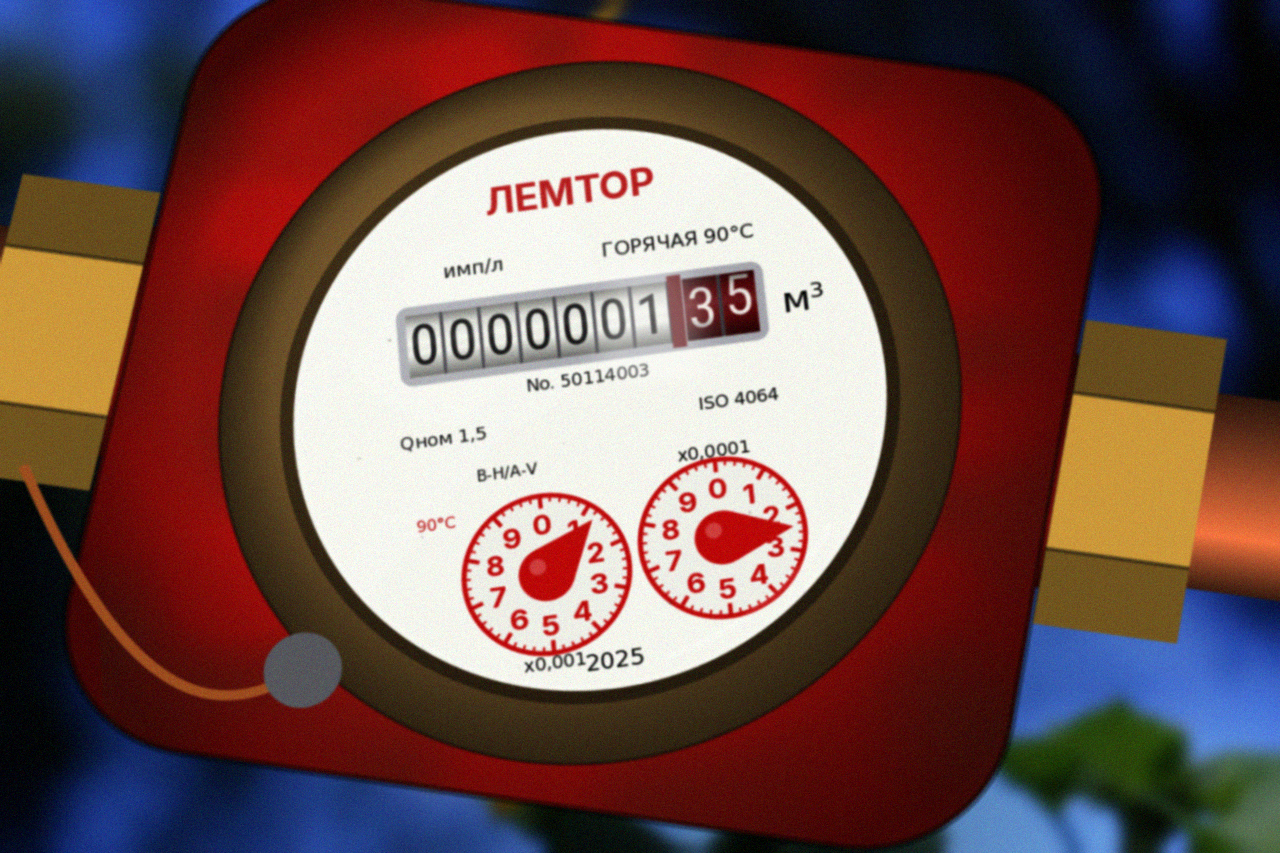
1.3512m³
